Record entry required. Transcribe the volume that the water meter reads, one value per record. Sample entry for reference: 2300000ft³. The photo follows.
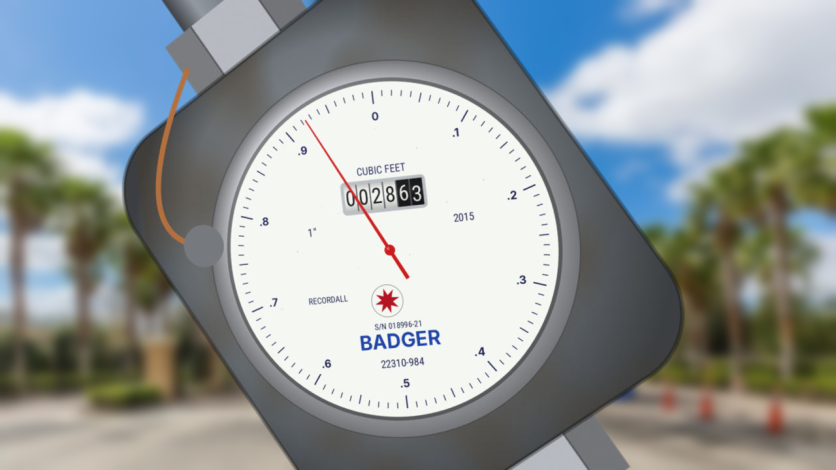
2862.92ft³
